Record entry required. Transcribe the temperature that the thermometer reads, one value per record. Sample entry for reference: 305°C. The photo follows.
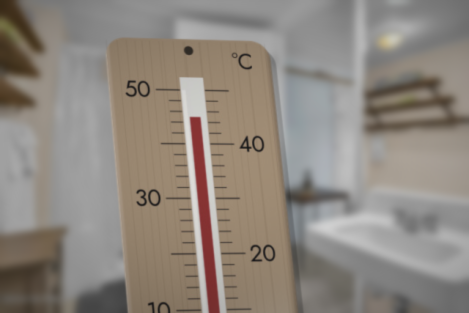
45°C
